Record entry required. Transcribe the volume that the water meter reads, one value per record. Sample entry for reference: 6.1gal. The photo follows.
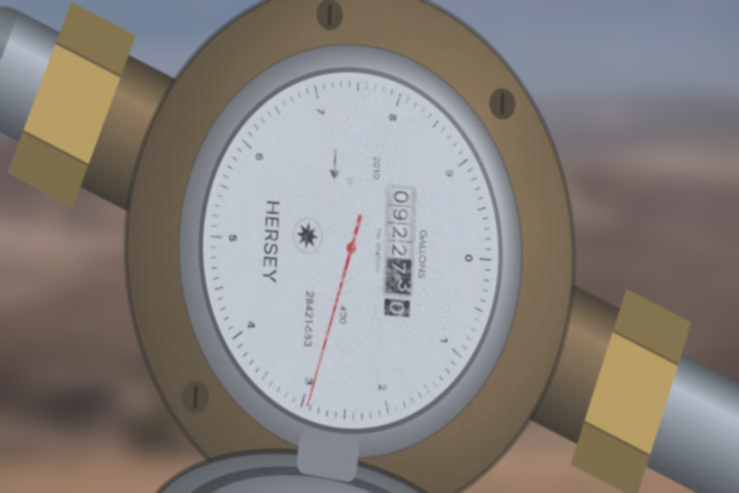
922732.9gal
